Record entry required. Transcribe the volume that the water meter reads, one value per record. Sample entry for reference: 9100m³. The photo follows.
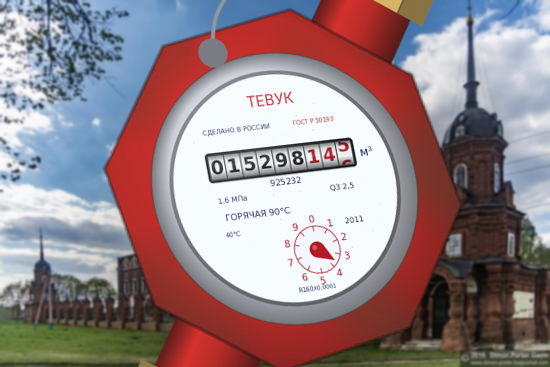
15298.1453m³
